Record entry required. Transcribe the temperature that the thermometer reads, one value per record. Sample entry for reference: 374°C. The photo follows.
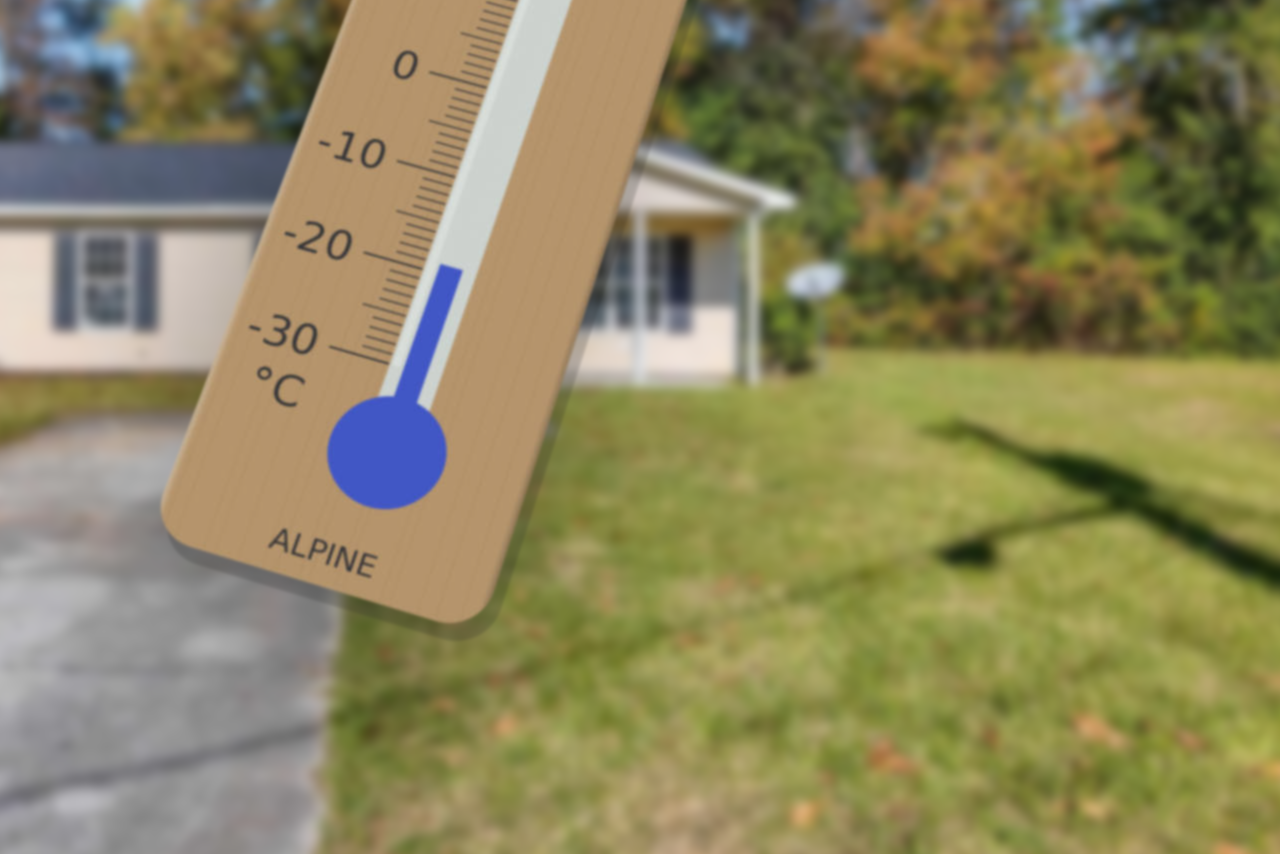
-19°C
